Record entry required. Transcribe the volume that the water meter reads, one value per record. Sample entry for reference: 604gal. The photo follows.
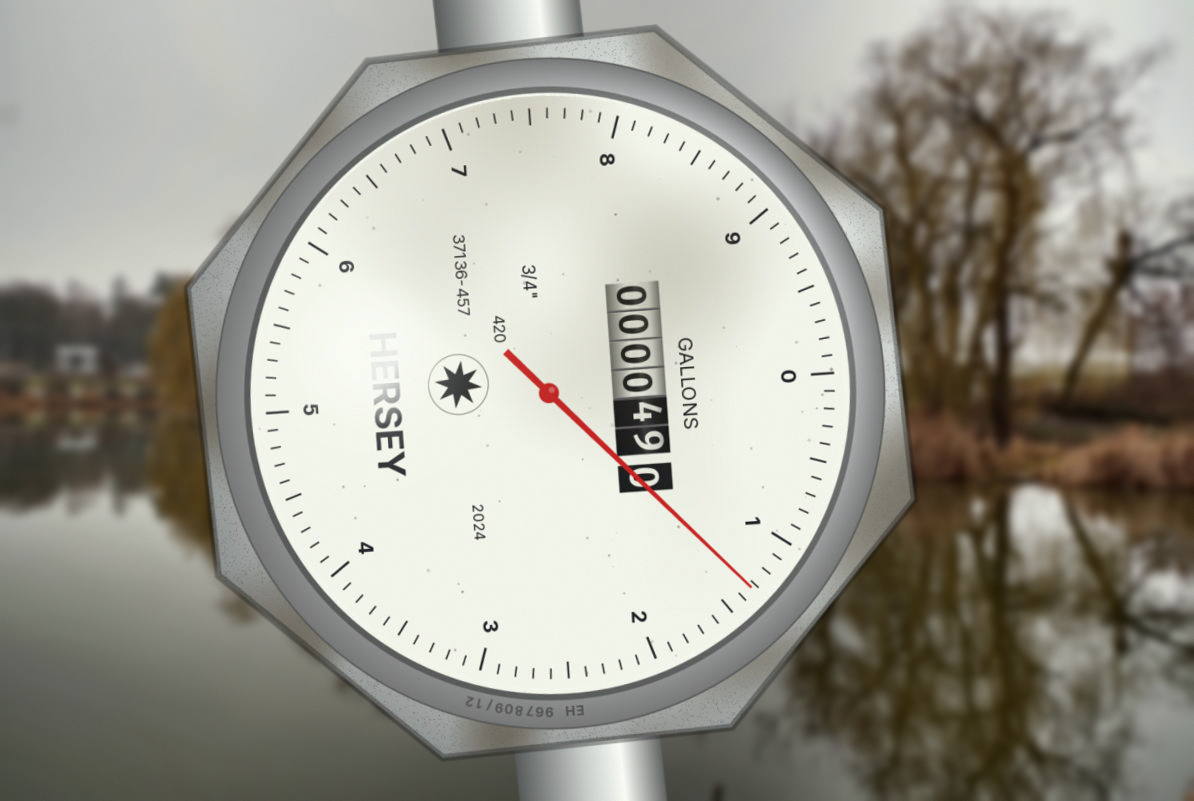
491.3gal
